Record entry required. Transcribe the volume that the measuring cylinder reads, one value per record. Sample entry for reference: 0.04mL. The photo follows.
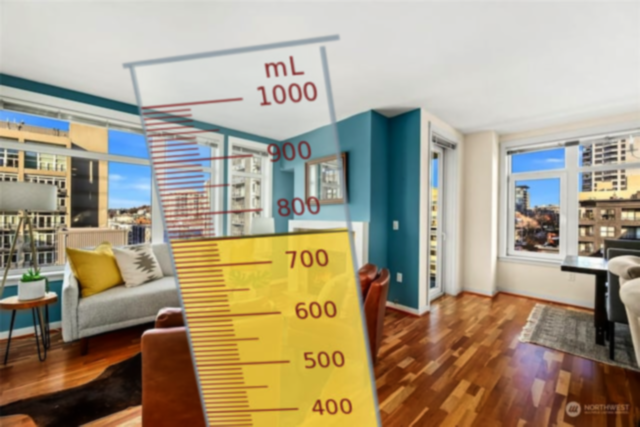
750mL
